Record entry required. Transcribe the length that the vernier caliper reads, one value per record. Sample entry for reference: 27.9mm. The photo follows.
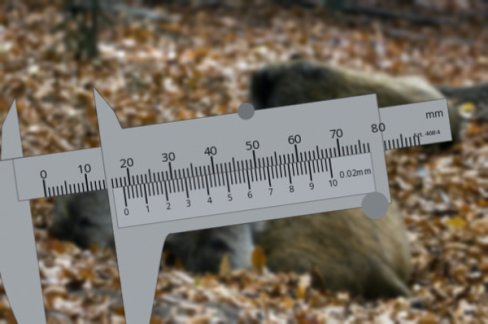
18.5mm
